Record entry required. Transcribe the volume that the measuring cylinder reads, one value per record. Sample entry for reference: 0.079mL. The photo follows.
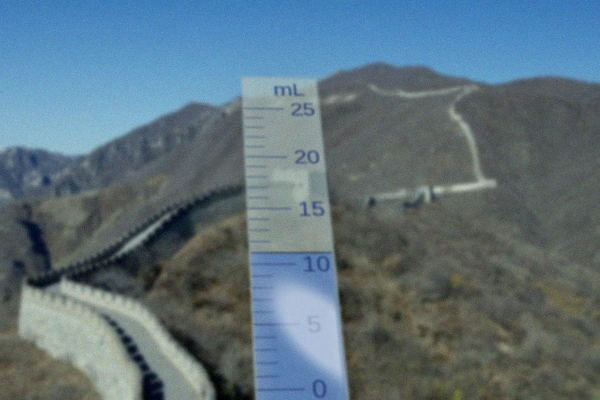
11mL
